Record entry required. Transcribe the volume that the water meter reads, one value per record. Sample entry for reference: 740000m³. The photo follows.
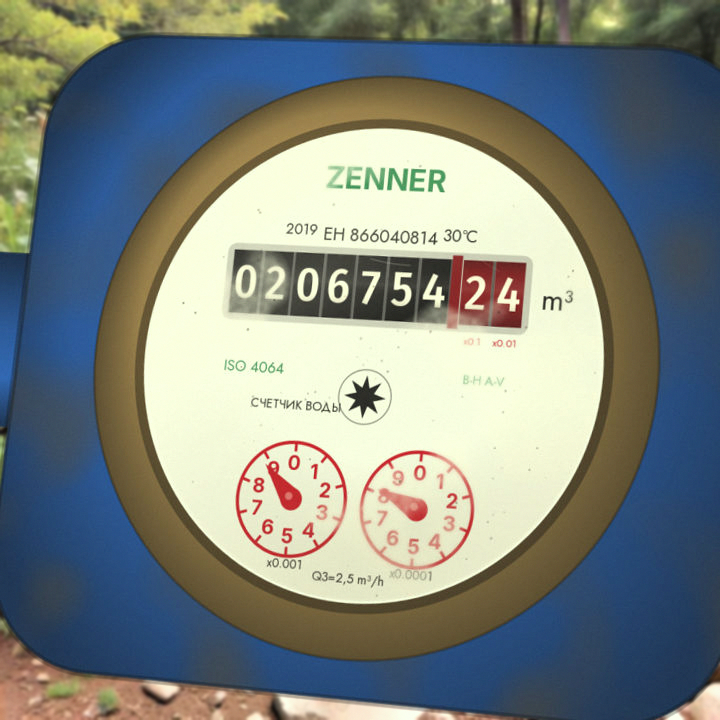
206754.2488m³
